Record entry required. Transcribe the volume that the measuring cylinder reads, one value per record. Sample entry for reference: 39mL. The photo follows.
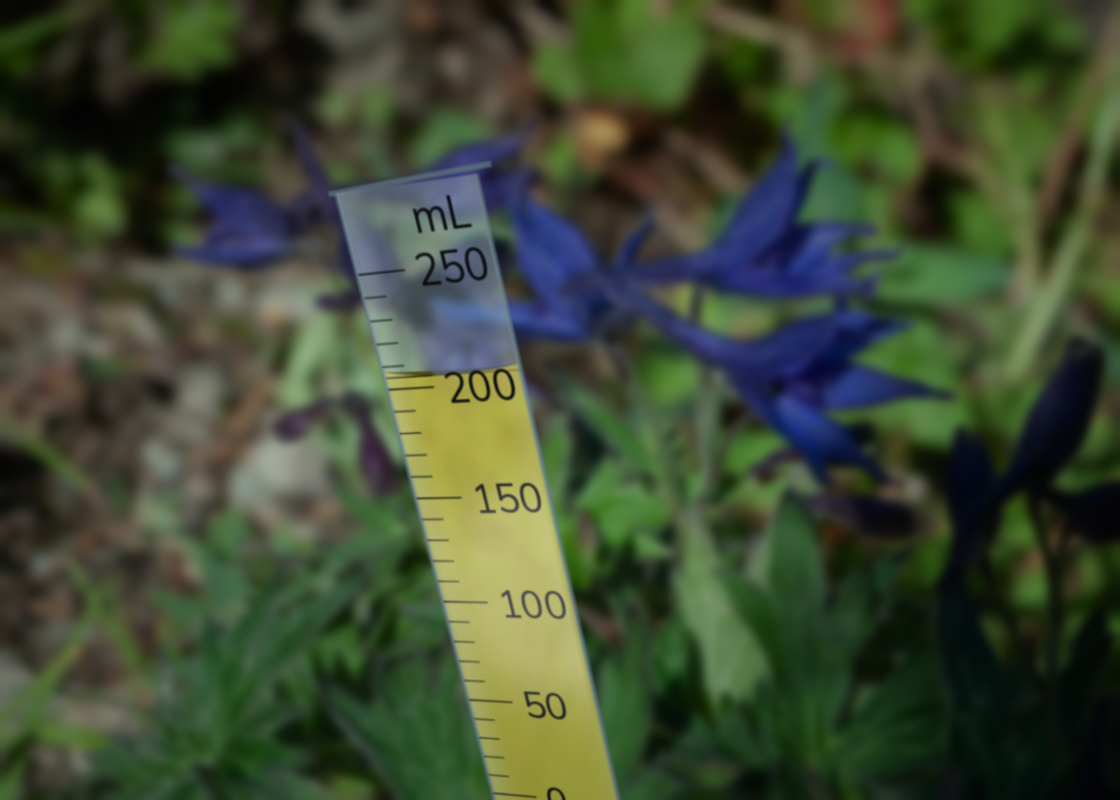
205mL
